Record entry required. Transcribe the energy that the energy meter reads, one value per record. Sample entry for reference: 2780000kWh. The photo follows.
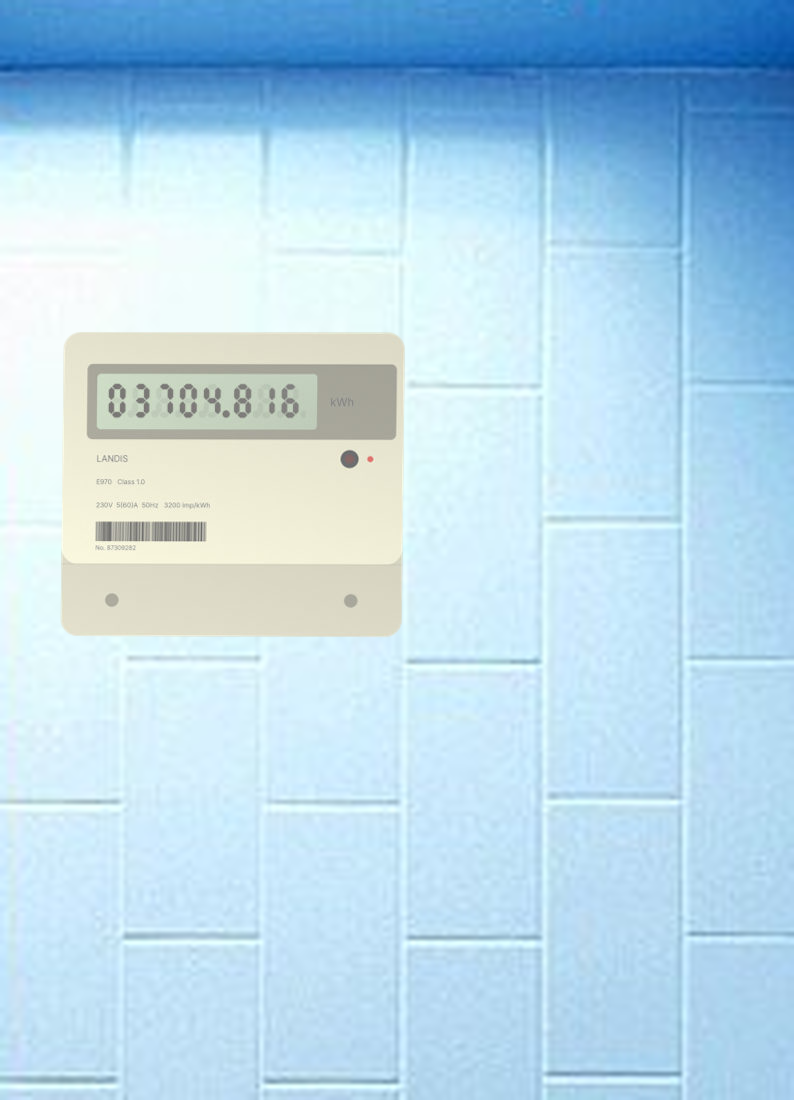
3704.816kWh
